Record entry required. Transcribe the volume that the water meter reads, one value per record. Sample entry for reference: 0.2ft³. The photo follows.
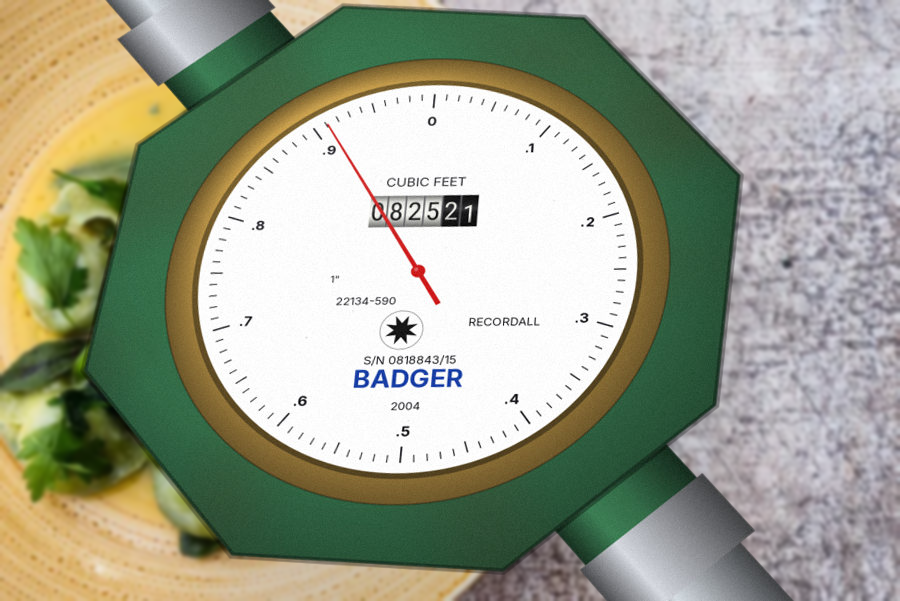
82520.91ft³
